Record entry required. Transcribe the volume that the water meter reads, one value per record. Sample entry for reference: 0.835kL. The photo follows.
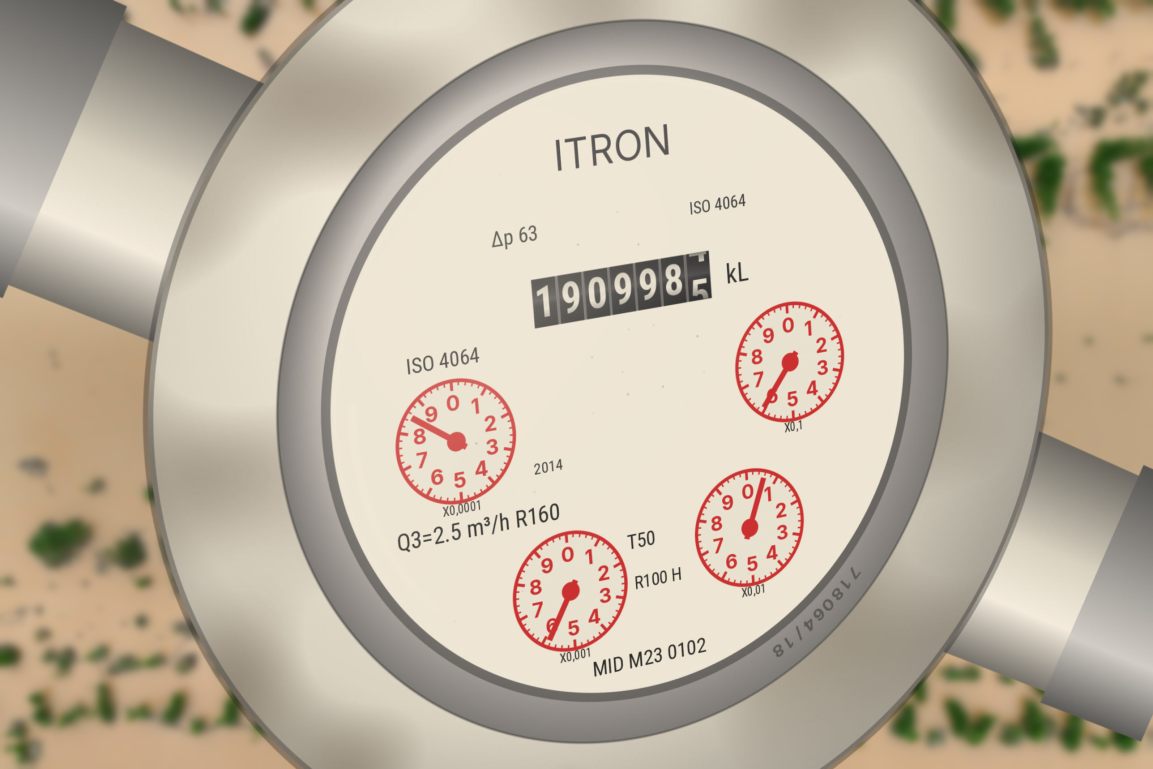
1909984.6058kL
